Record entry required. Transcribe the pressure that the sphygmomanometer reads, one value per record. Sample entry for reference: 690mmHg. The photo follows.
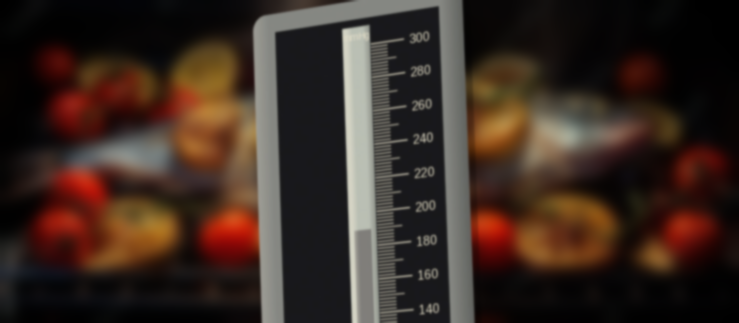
190mmHg
